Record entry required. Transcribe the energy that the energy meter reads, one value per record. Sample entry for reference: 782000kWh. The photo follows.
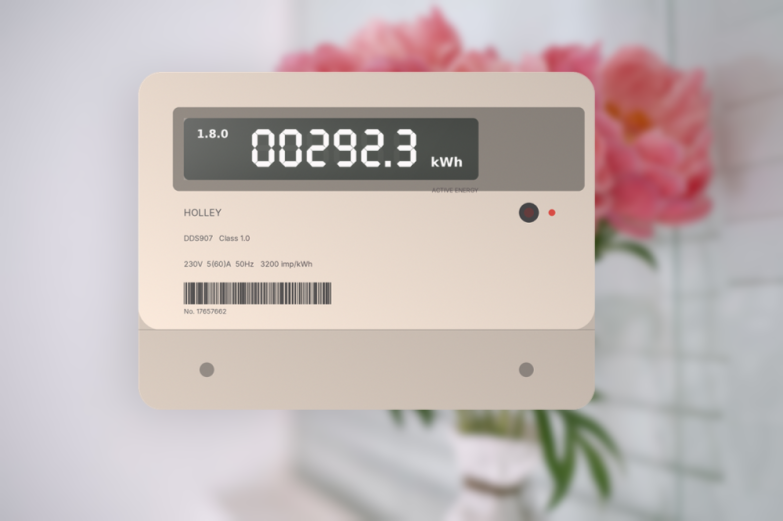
292.3kWh
